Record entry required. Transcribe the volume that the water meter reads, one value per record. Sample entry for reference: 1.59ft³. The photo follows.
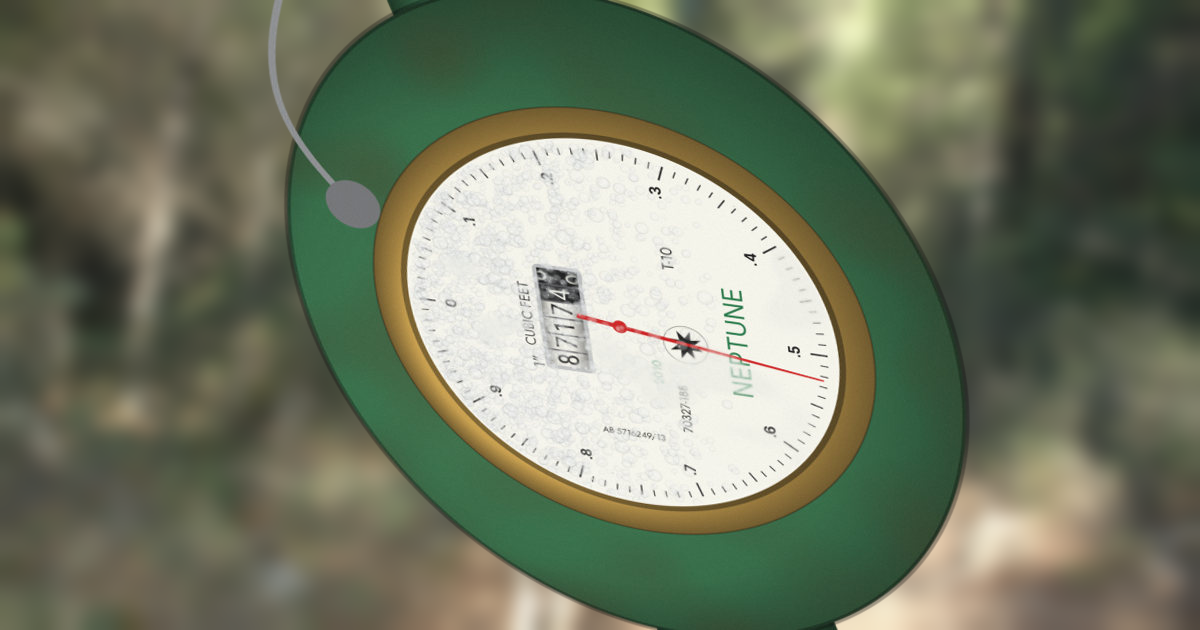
871748.52ft³
